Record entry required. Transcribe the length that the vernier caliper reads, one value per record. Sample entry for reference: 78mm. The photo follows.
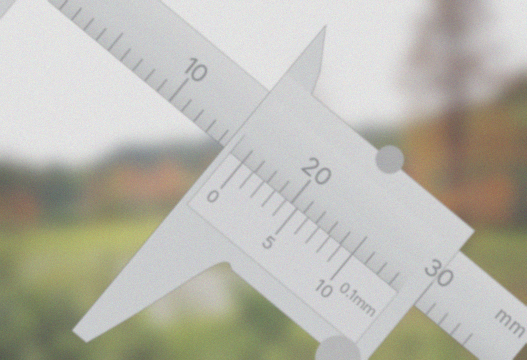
16.0mm
